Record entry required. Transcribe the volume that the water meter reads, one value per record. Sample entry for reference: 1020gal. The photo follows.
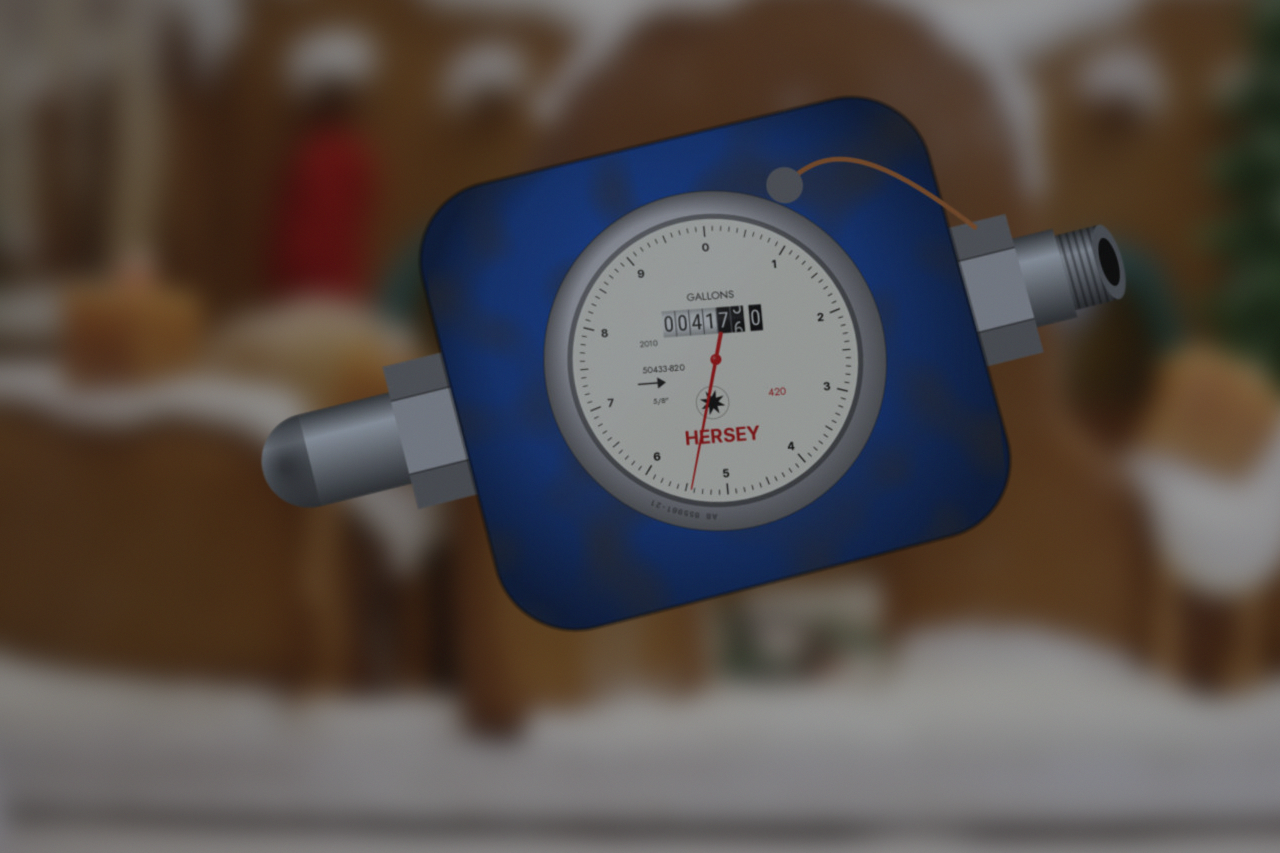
41755.4gal
